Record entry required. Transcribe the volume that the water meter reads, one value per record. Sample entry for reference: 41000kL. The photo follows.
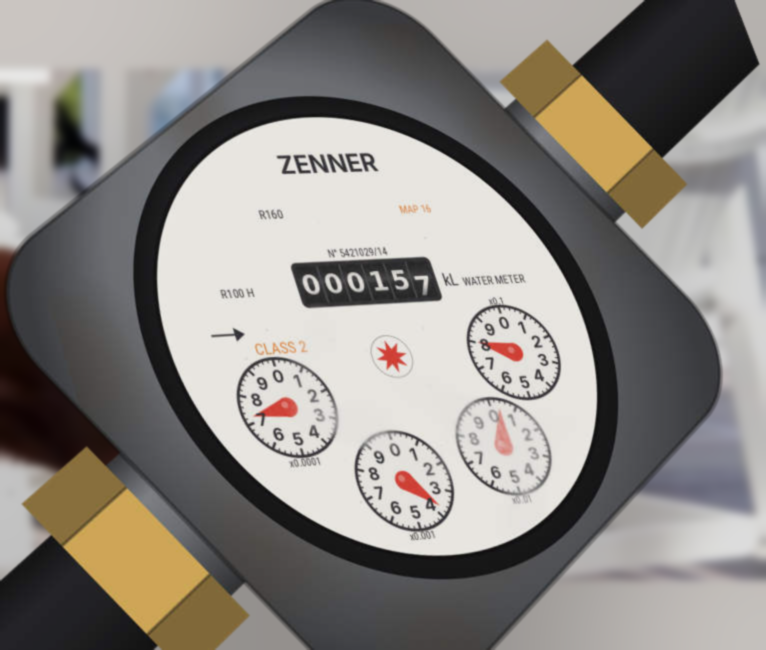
156.8037kL
